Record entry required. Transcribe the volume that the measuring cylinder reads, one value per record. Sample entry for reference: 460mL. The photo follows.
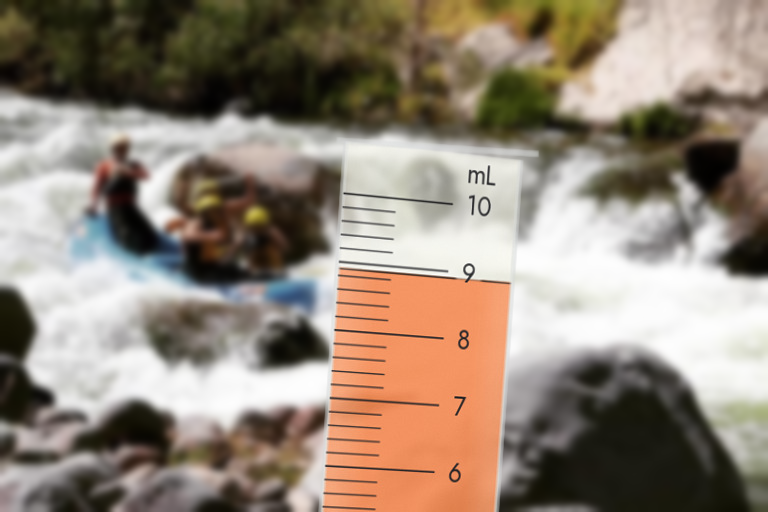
8.9mL
